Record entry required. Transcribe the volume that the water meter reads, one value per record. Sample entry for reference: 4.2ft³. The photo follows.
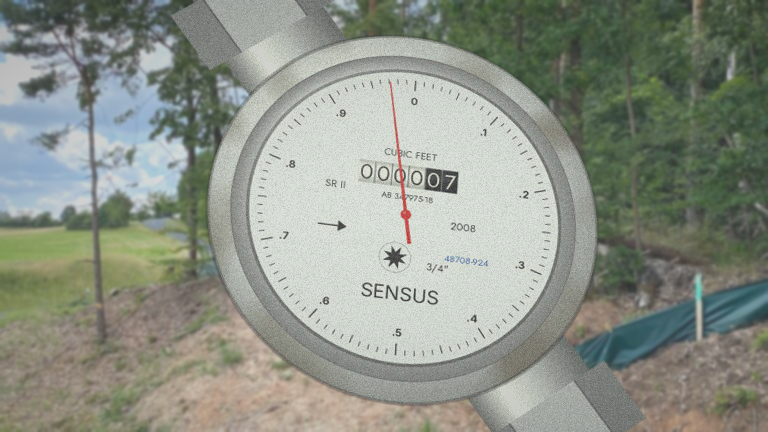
6.97ft³
